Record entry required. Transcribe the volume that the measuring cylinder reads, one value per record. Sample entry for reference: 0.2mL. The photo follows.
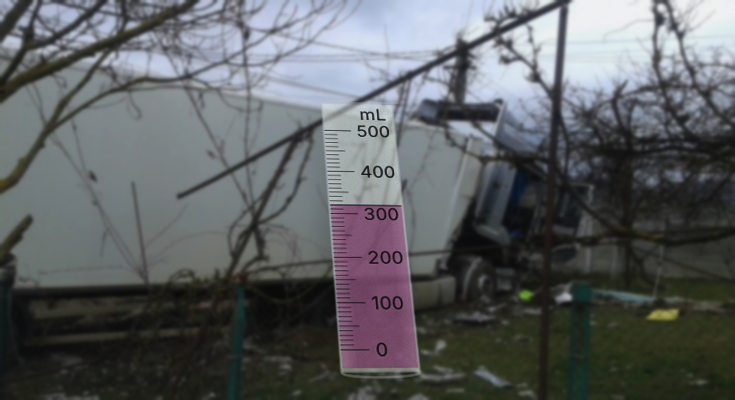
320mL
